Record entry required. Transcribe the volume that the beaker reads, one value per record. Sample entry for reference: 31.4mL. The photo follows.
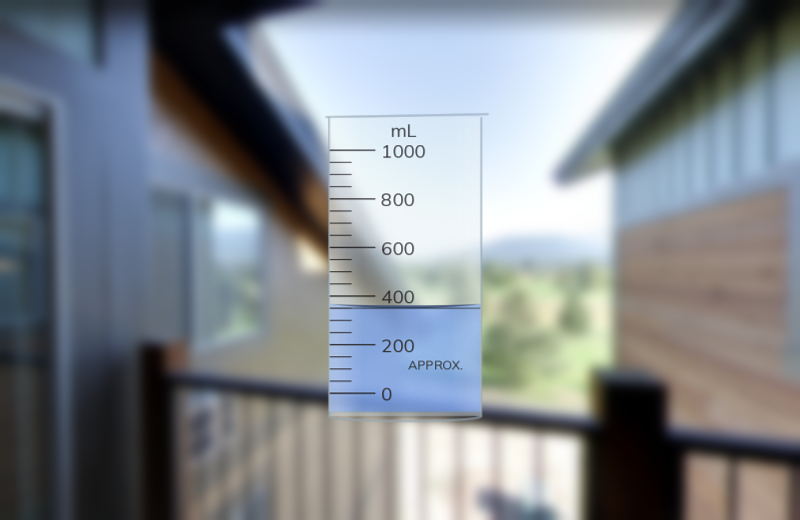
350mL
